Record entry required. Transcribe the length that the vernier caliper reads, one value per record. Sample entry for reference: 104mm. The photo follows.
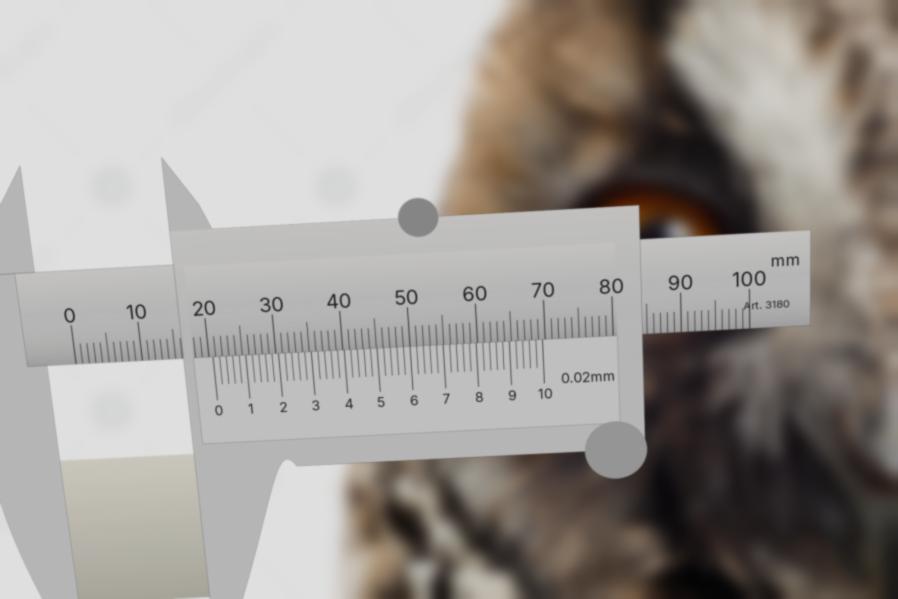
20.6mm
